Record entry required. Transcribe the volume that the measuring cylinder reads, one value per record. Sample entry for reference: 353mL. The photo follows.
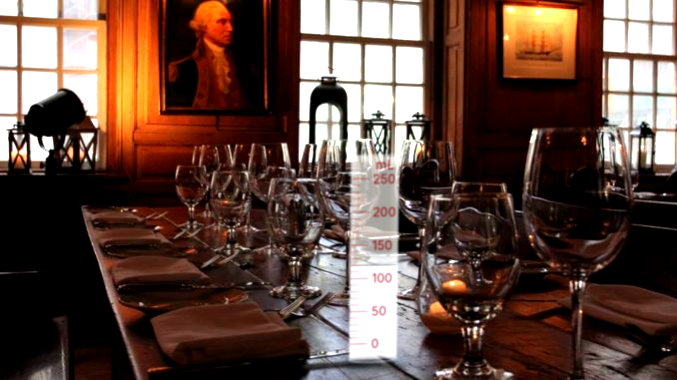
120mL
